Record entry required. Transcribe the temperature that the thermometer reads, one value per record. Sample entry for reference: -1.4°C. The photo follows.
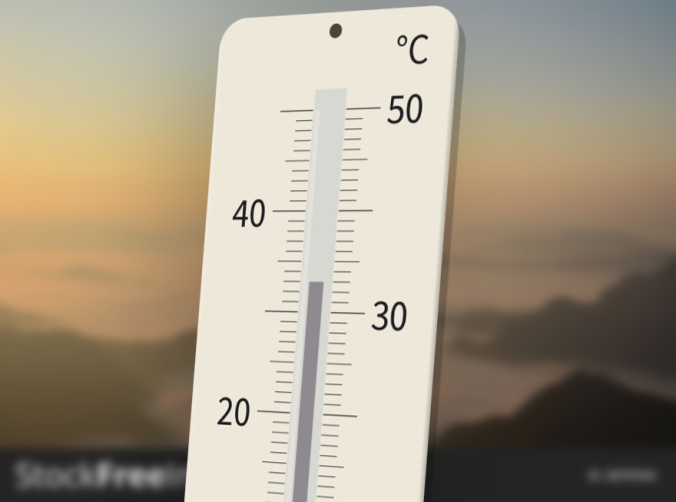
33°C
